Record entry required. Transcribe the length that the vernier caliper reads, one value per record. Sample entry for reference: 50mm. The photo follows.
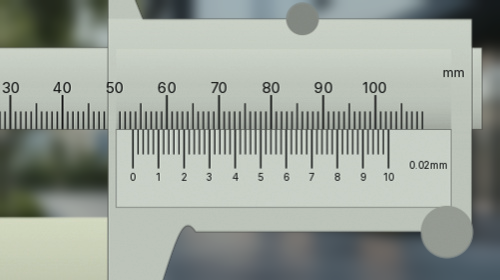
53.5mm
